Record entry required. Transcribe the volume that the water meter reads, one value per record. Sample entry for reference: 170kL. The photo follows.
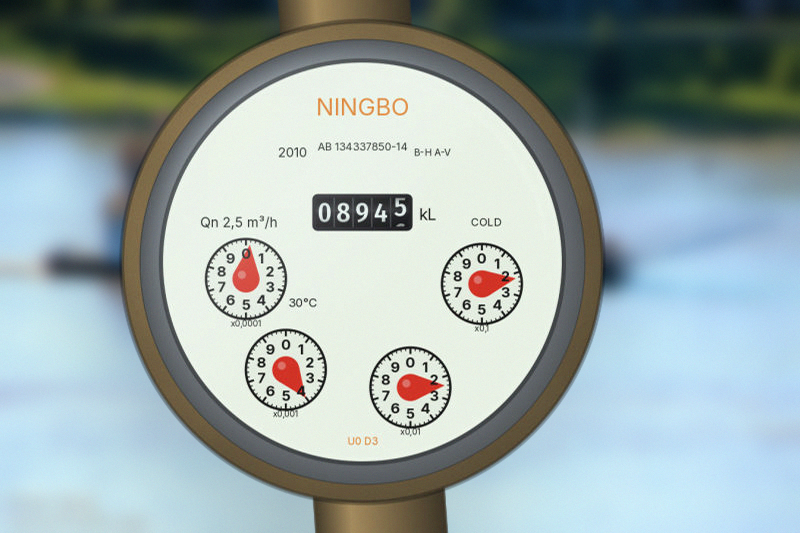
8945.2240kL
